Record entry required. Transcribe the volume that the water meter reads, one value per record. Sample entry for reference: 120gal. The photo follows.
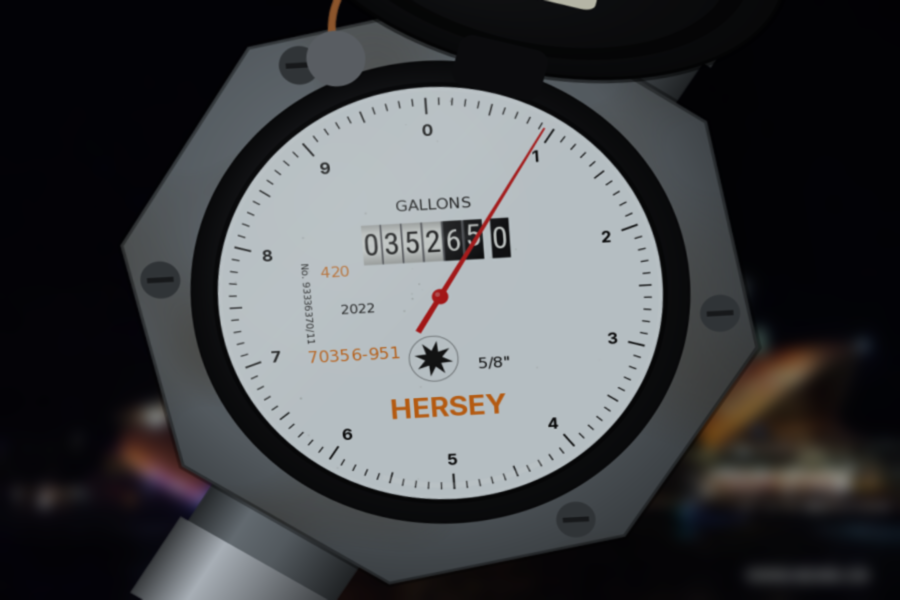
352650.9gal
